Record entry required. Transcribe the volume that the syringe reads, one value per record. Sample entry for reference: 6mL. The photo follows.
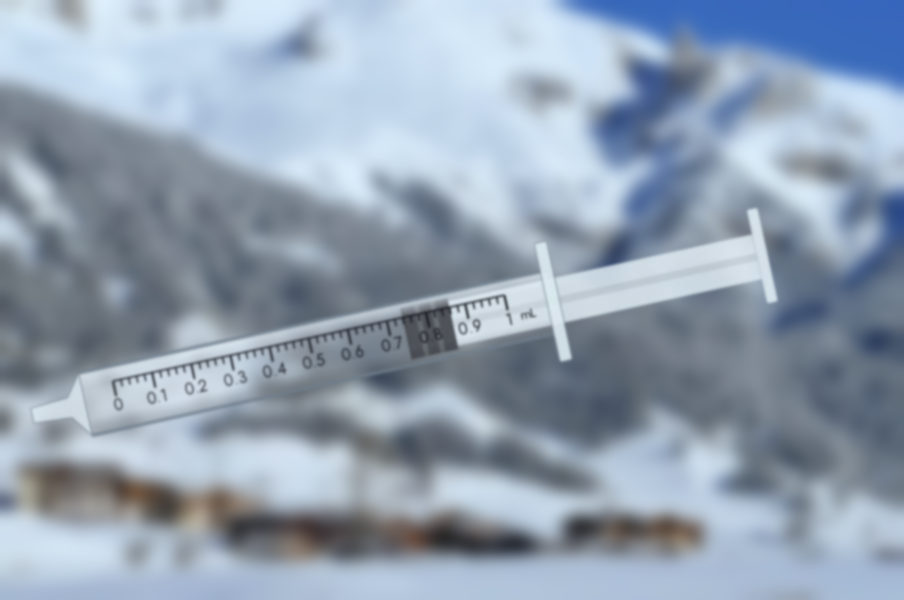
0.74mL
